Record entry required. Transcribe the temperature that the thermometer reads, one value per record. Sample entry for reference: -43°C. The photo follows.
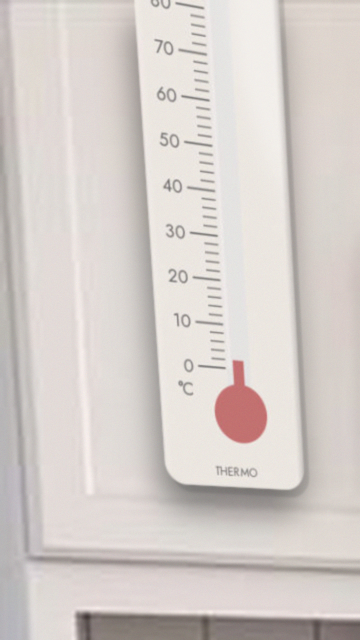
2°C
